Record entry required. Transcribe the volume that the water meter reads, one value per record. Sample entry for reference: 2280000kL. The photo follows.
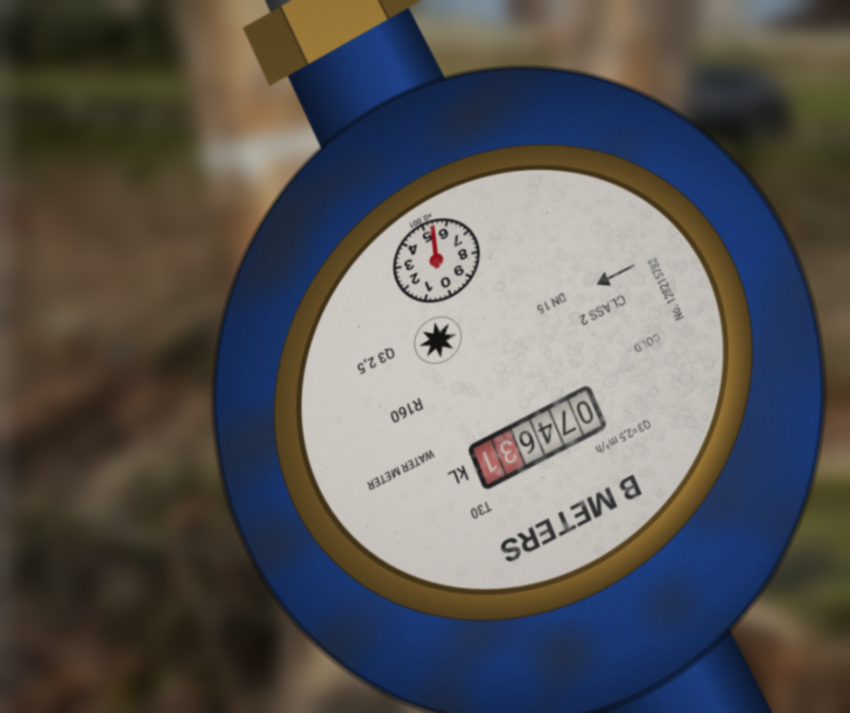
746.315kL
